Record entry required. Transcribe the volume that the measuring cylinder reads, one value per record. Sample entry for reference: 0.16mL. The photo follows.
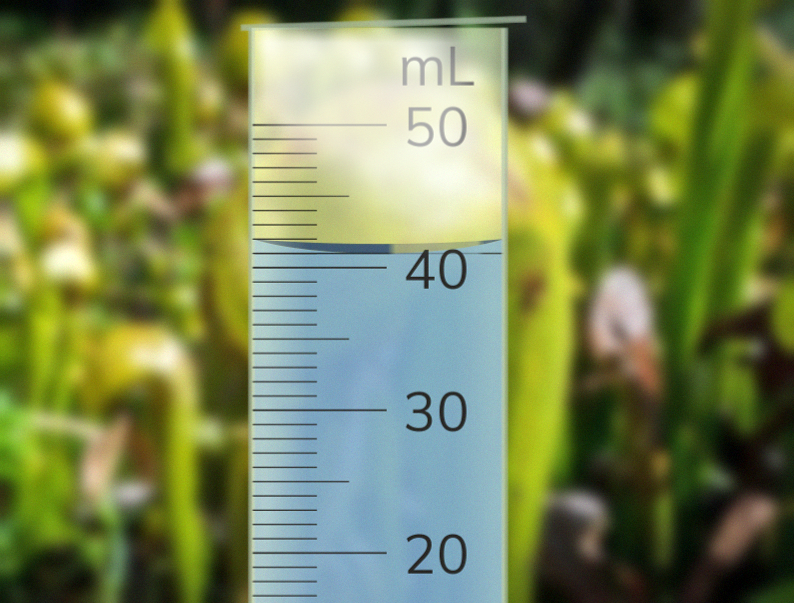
41mL
